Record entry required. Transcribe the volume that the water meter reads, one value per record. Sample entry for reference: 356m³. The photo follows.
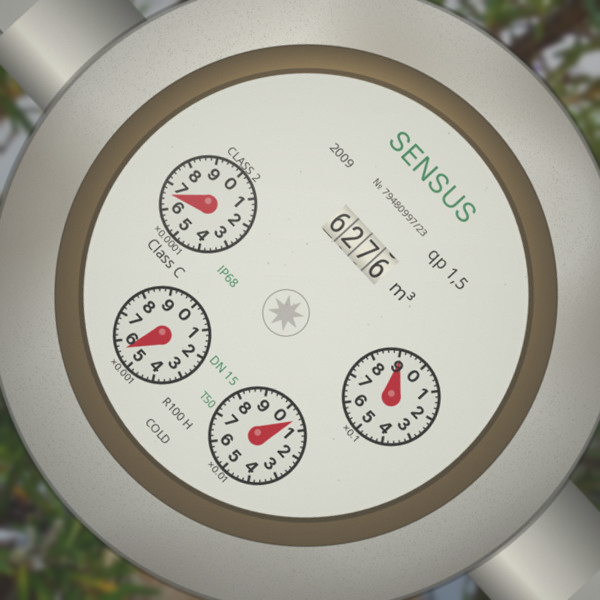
6275.9056m³
